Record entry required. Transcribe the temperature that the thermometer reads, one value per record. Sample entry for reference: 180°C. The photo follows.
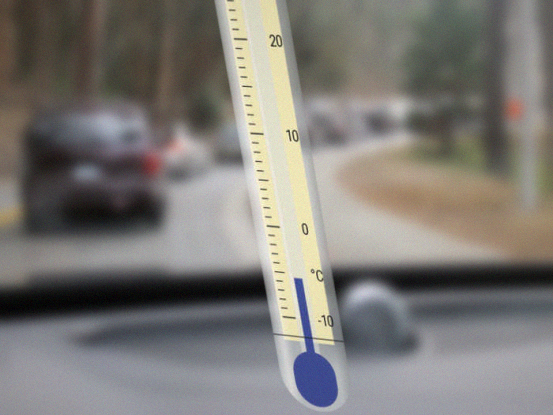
-5.5°C
